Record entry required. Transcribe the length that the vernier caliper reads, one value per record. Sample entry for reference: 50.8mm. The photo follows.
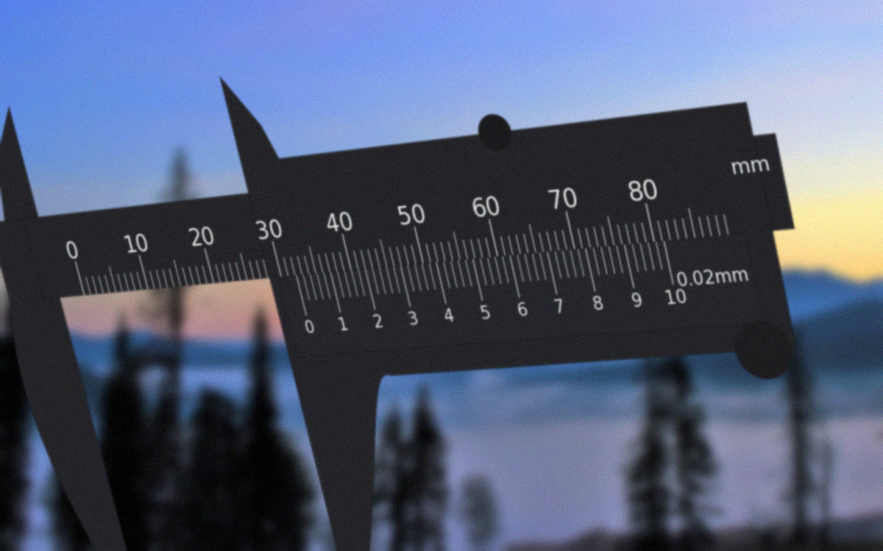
32.2mm
